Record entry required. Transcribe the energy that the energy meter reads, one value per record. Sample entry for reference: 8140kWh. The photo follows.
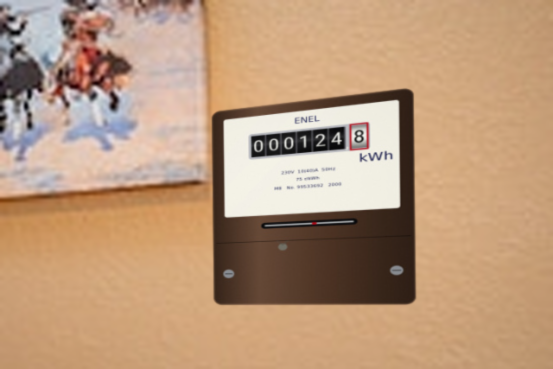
124.8kWh
